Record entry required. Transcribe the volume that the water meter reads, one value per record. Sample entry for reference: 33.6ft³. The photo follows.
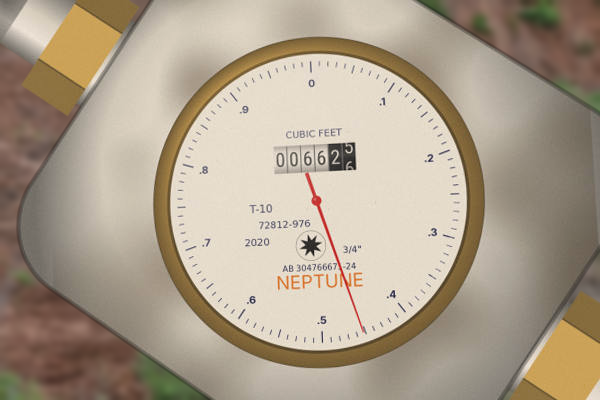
6625.45ft³
